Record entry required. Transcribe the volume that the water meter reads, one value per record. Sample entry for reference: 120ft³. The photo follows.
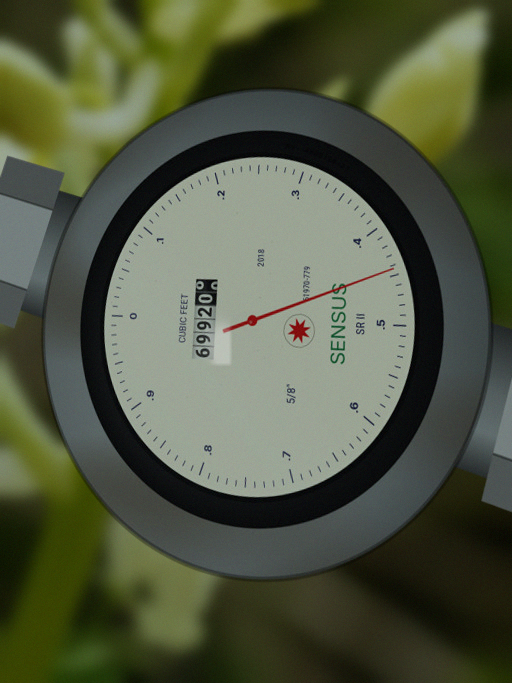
699208.44ft³
